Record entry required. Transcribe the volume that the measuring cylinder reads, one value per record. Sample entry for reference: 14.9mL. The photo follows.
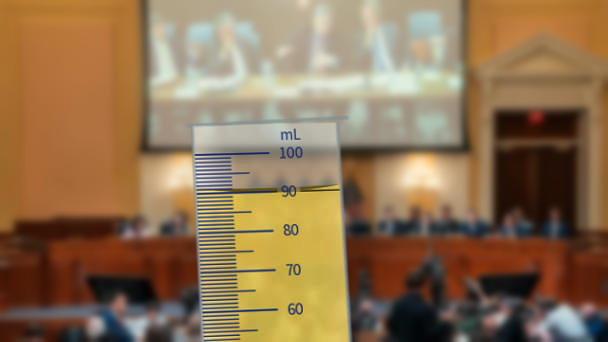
90mL
